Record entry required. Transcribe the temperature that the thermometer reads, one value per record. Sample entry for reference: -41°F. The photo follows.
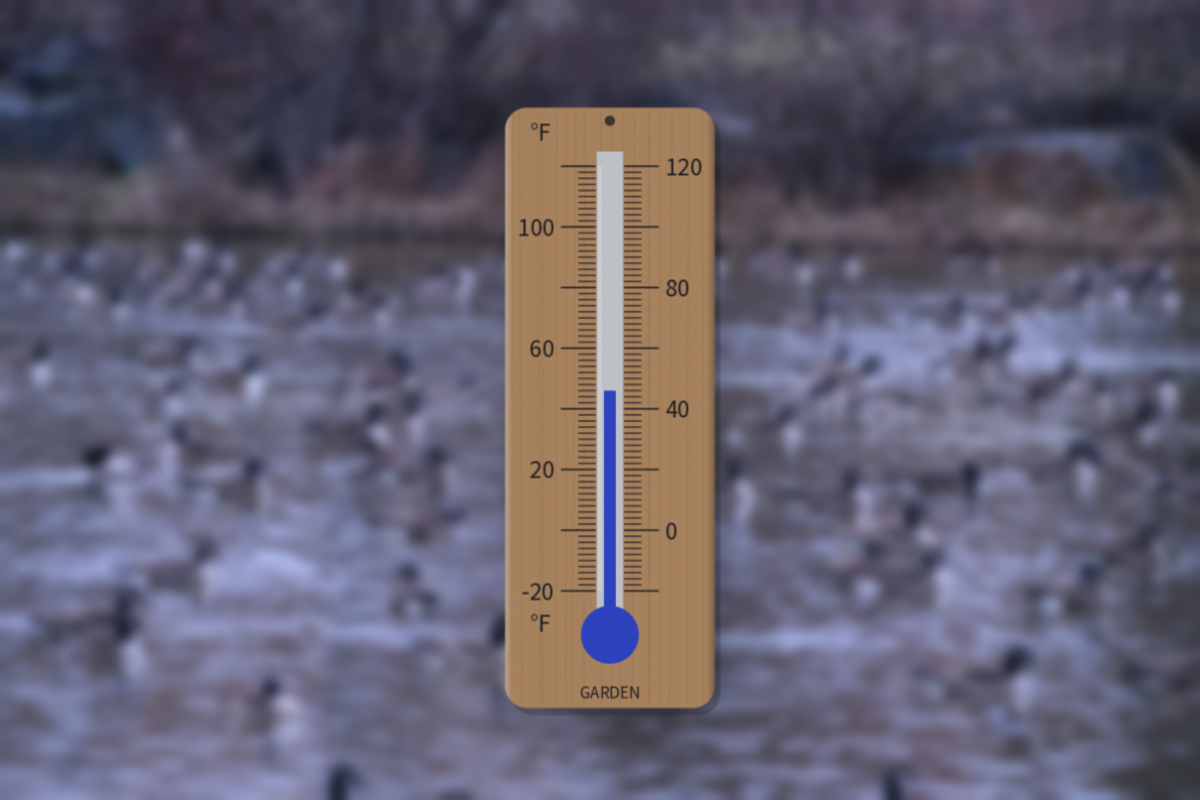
46°F
